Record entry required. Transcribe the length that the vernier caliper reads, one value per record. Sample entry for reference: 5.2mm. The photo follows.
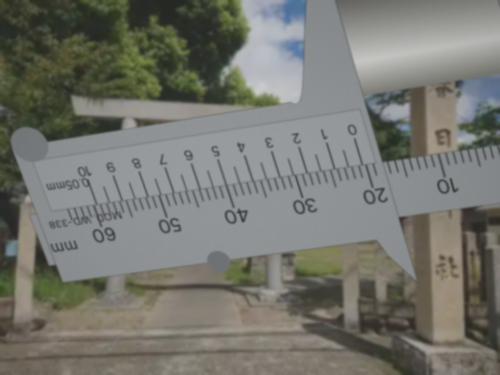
20.5mm
